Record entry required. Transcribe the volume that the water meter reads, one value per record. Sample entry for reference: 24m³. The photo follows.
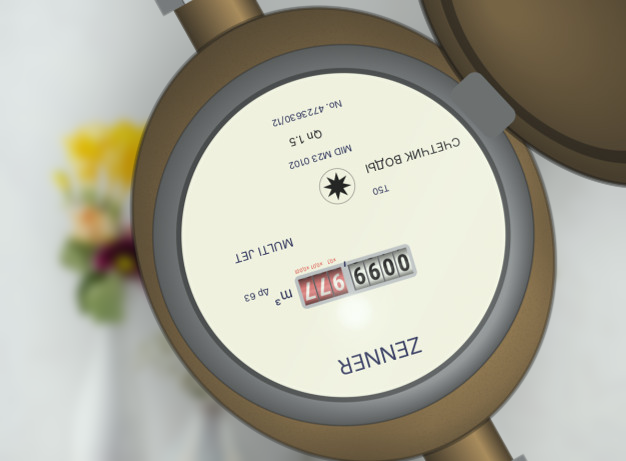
99.977m³
